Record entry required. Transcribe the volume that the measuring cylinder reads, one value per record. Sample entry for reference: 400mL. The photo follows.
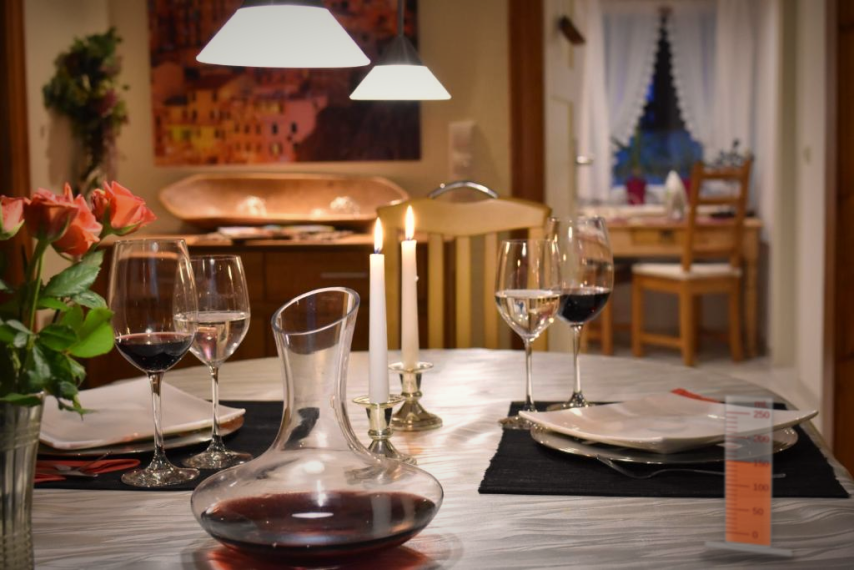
150mL
